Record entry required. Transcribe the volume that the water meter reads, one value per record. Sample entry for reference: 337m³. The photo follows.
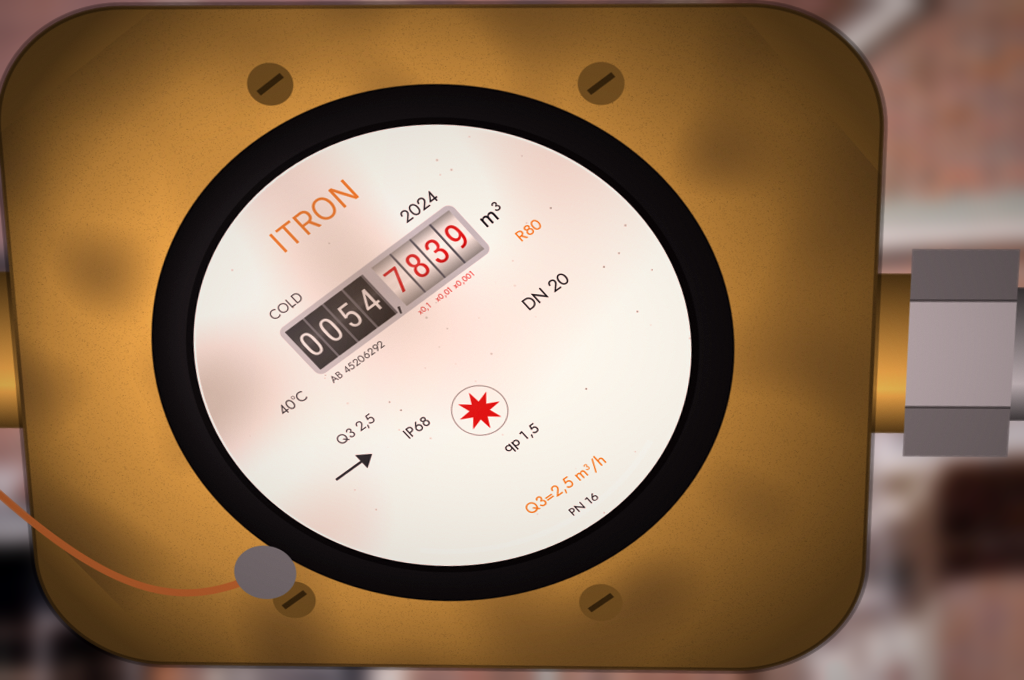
54.7839m³
